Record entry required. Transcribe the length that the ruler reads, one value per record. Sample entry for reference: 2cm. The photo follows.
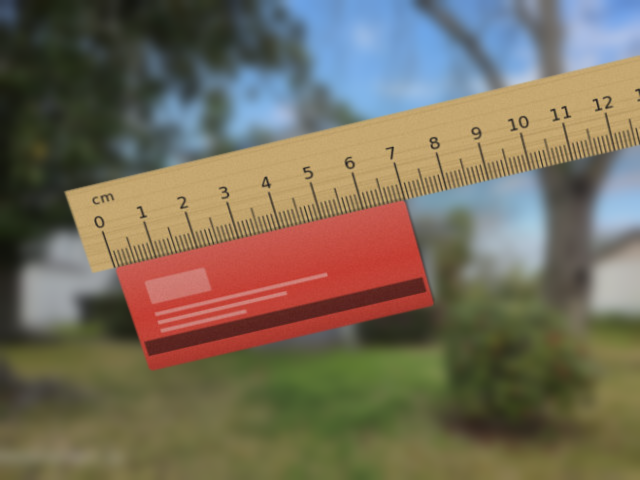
7cm
